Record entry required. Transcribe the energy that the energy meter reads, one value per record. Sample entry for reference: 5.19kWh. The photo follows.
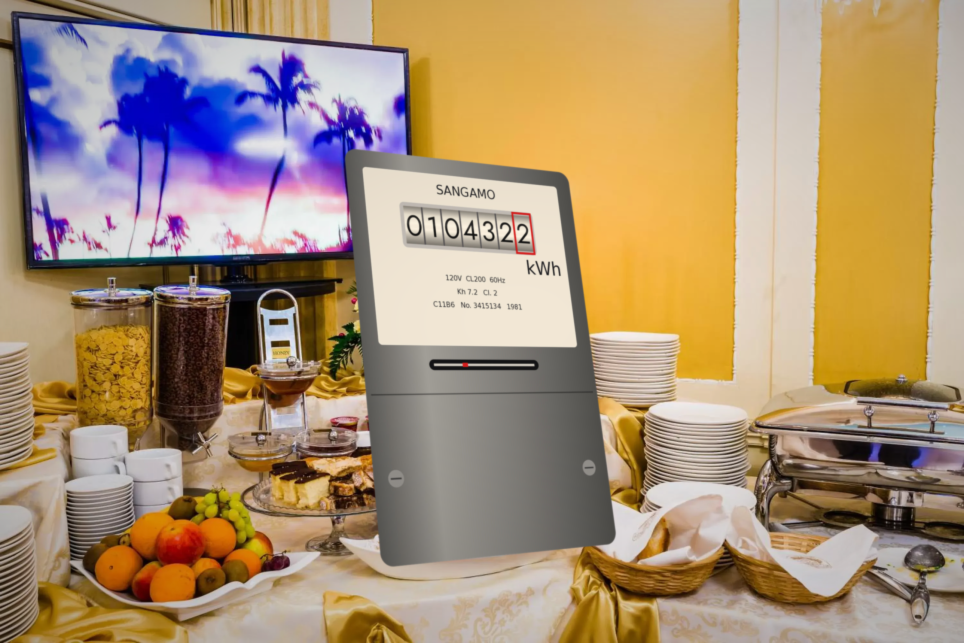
10432.2kWh
